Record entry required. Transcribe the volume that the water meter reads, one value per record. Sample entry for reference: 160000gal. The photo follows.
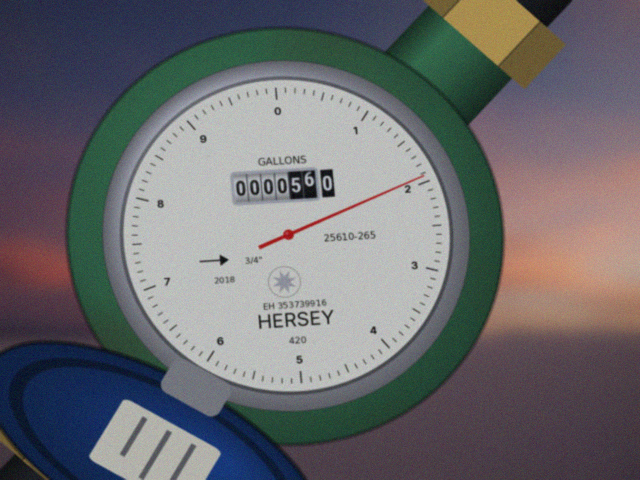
561.9gal
